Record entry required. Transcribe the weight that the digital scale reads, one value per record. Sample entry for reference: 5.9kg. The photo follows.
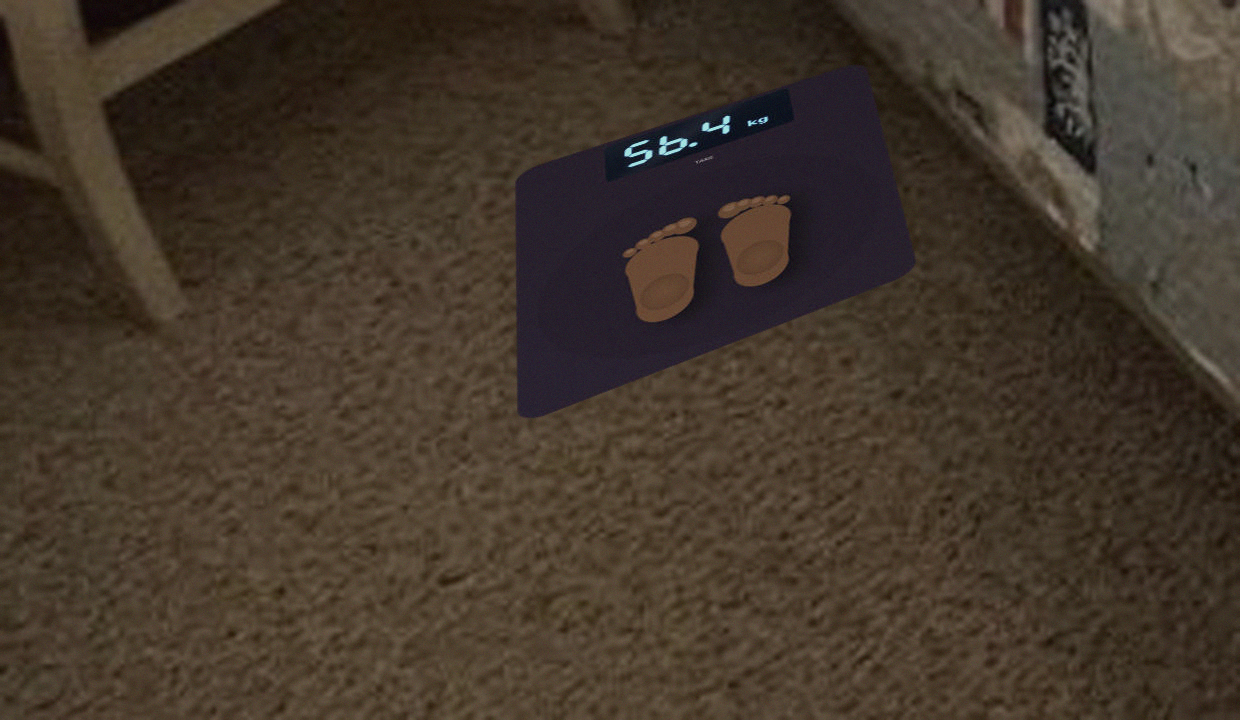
56.4kg
